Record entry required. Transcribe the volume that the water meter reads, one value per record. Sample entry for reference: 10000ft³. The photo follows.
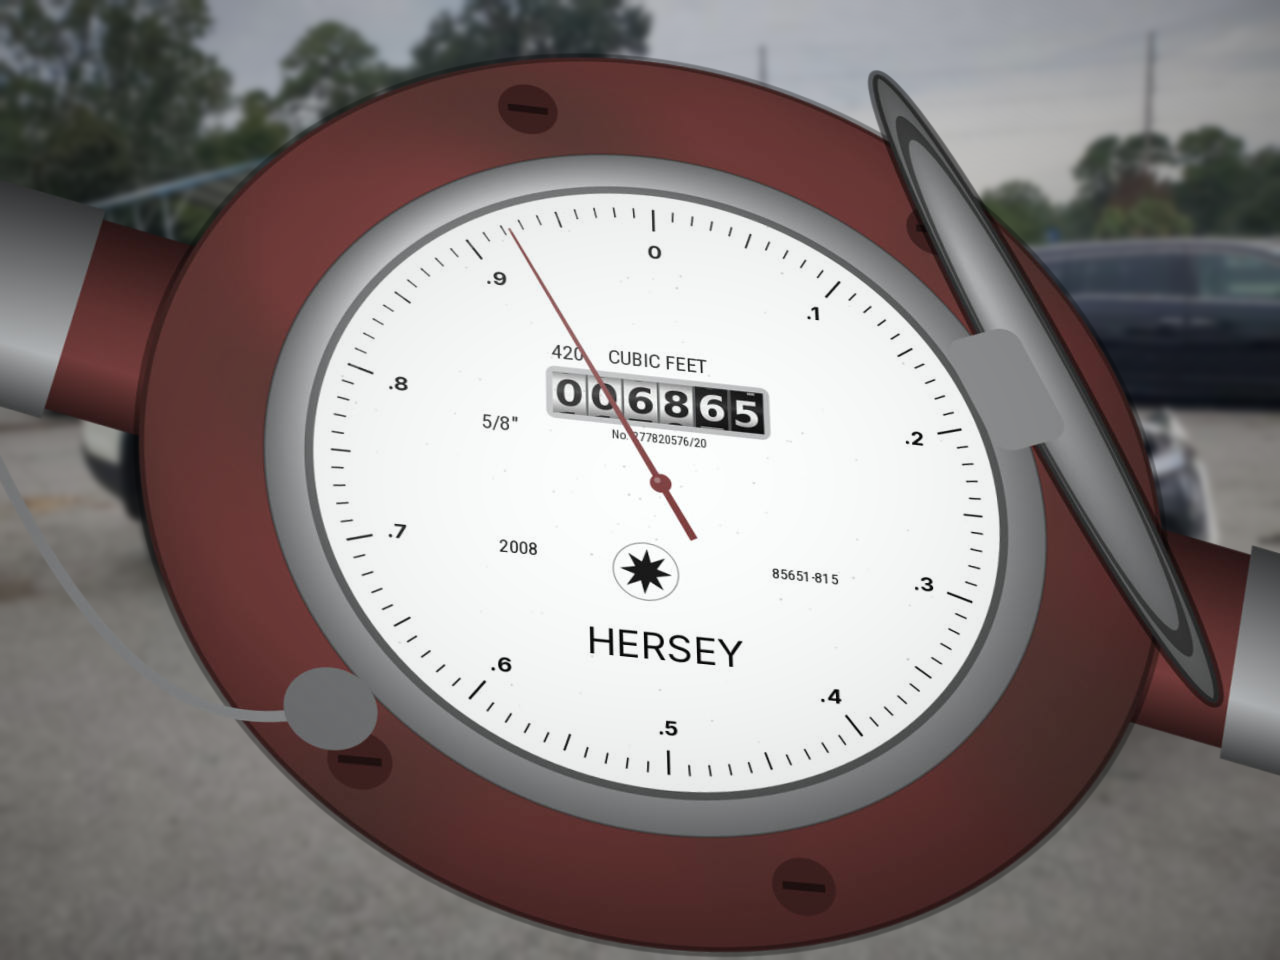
6864.92ft³
